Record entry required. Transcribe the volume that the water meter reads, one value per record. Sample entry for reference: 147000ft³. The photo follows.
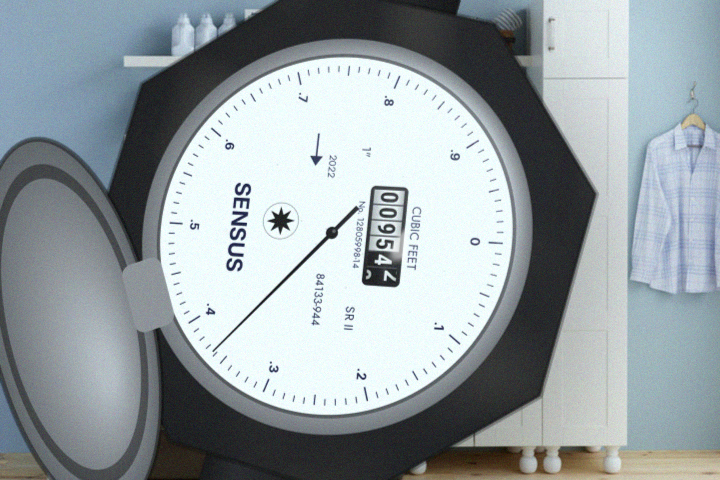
9542.36ft³
